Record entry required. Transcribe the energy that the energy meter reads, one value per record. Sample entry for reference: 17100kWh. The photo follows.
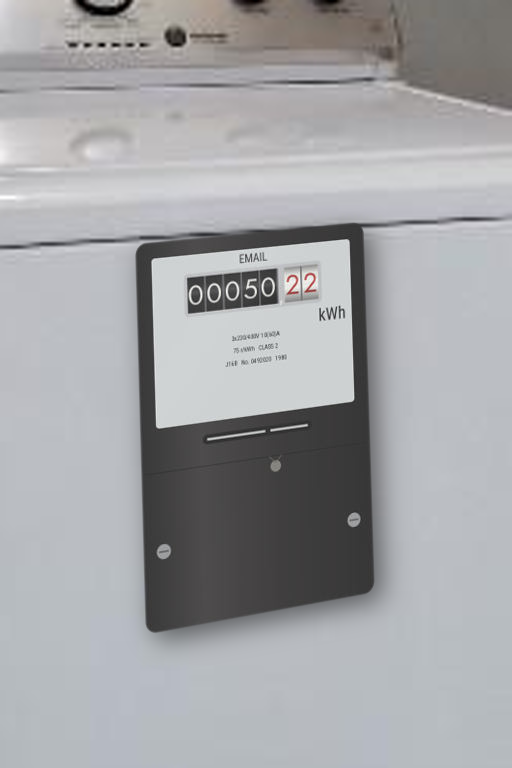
50.22kWh
